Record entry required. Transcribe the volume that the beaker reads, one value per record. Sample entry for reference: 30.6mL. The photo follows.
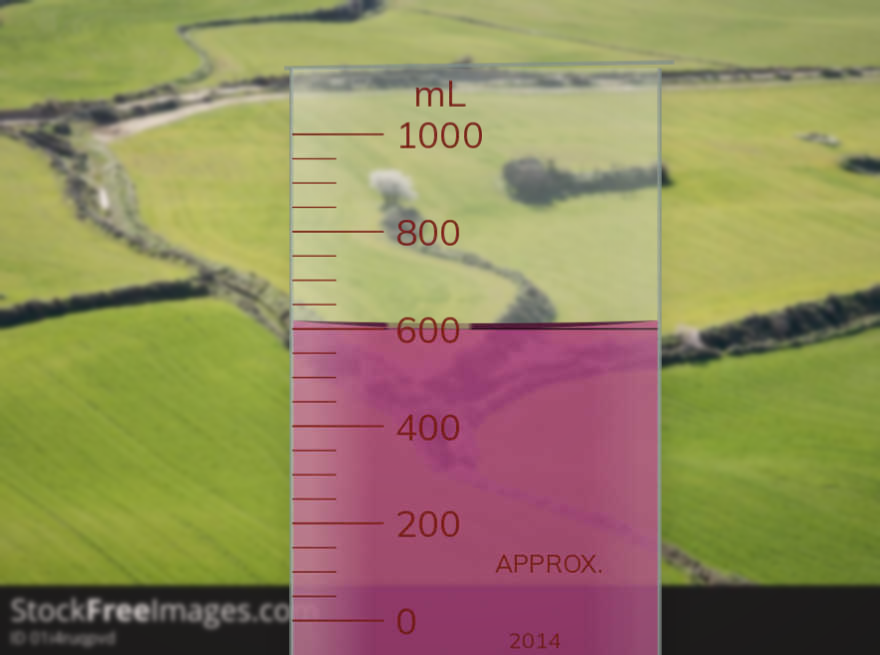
600mL
